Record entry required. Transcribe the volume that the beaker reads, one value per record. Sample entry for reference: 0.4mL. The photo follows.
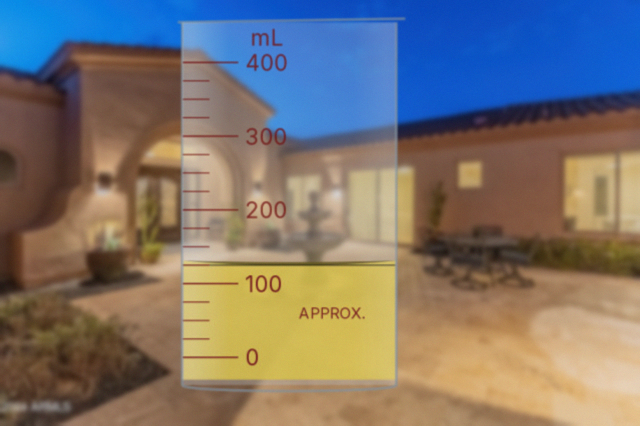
125mL
